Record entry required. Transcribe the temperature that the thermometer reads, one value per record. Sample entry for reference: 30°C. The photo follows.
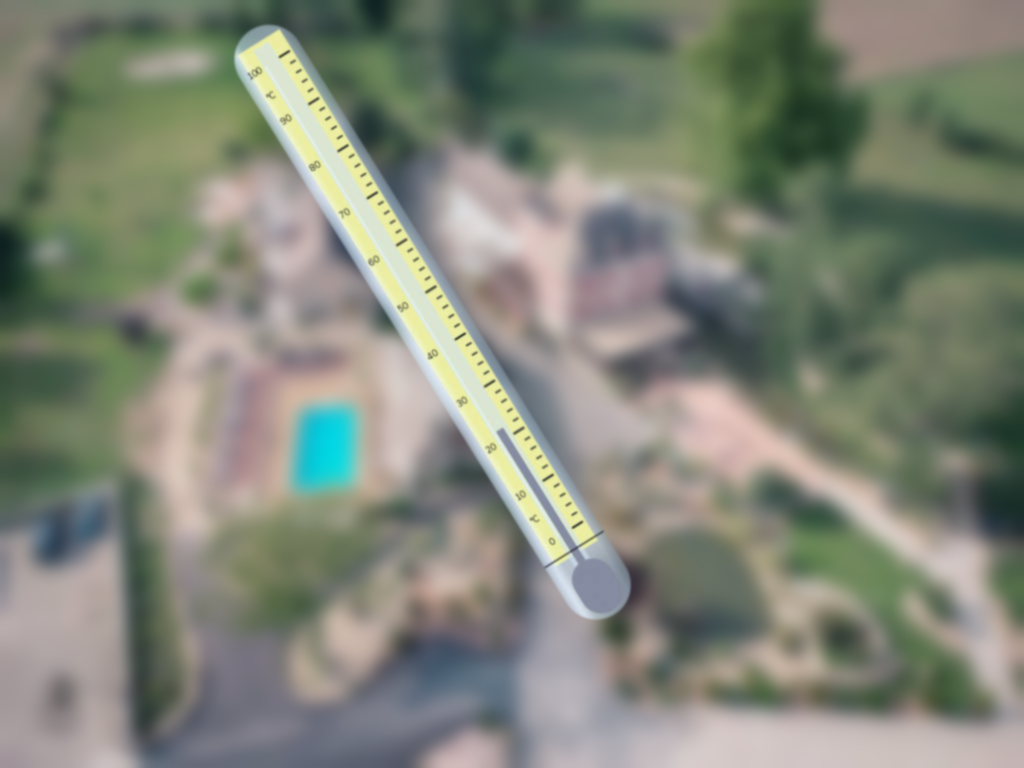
22°C
